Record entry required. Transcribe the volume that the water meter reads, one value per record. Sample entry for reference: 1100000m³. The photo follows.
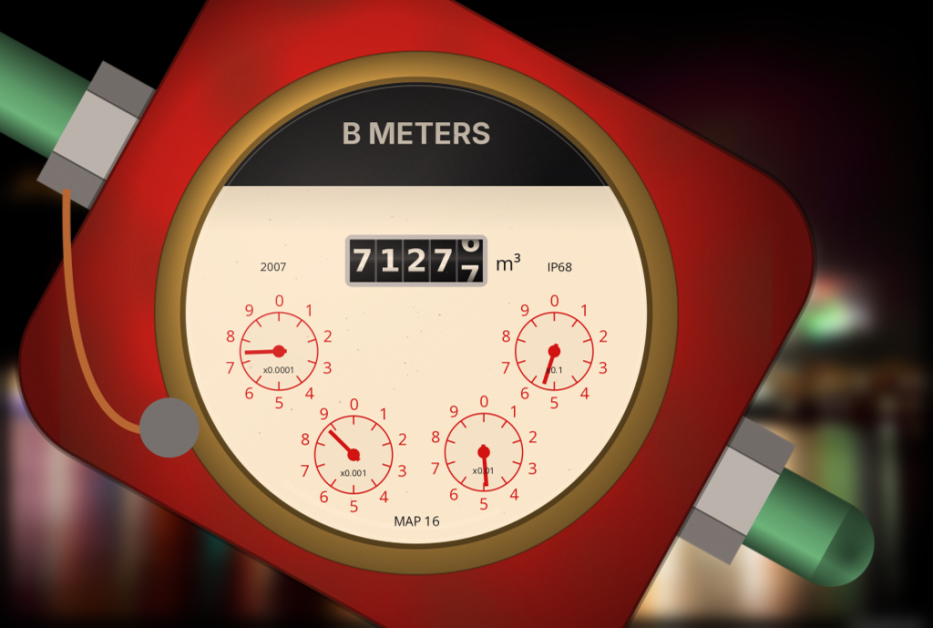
71276.5487m³
